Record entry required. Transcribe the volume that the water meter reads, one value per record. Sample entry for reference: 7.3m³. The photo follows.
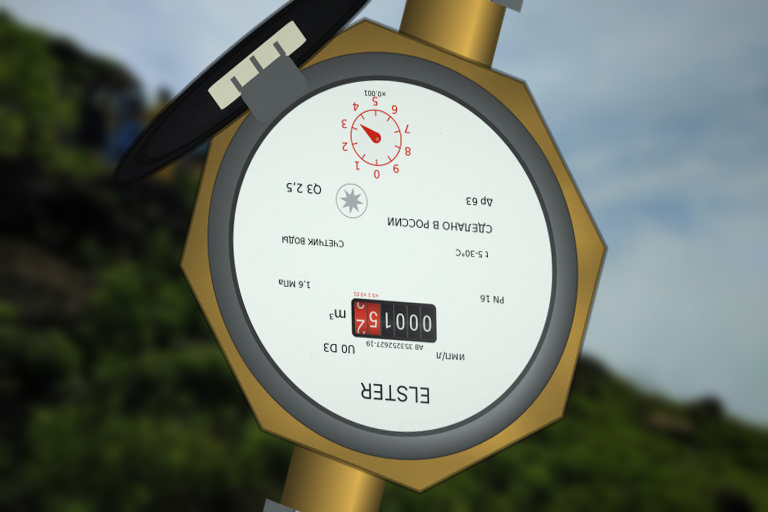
1.523m³
